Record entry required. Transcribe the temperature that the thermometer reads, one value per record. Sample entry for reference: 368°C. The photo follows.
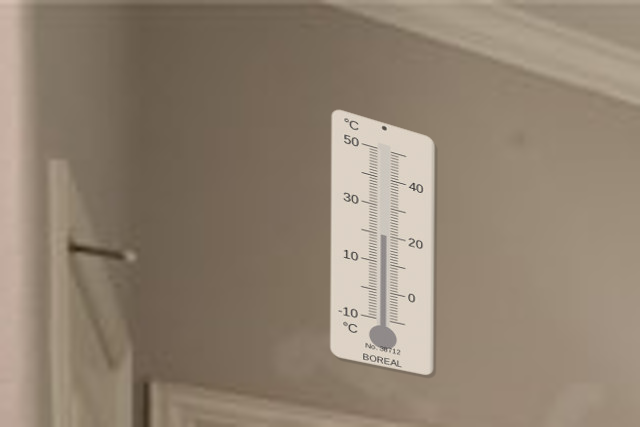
20°C
